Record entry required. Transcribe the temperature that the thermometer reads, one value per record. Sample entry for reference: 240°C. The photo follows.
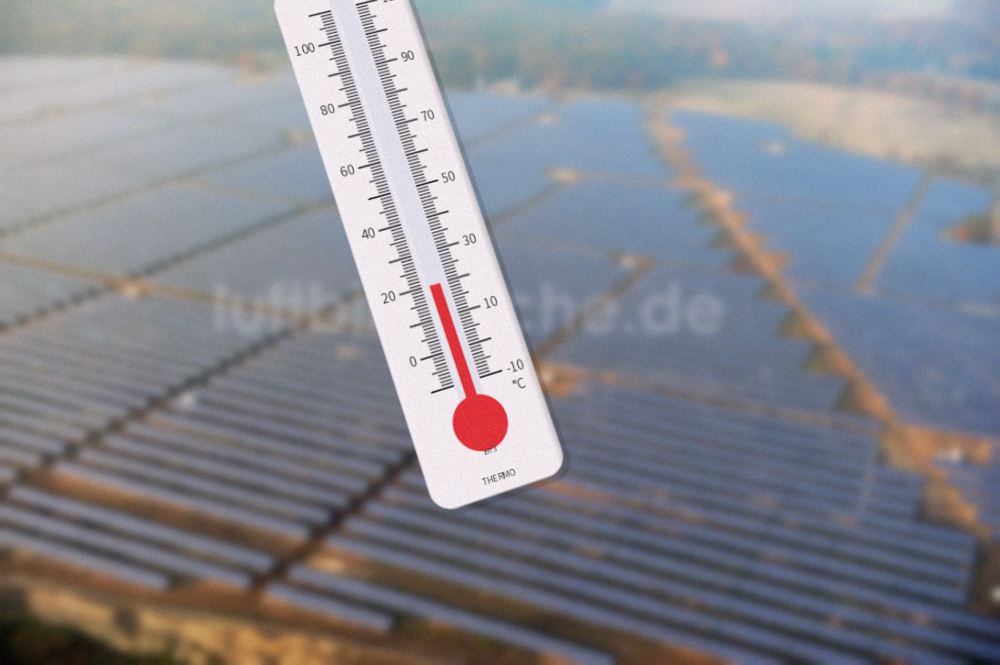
20°C
